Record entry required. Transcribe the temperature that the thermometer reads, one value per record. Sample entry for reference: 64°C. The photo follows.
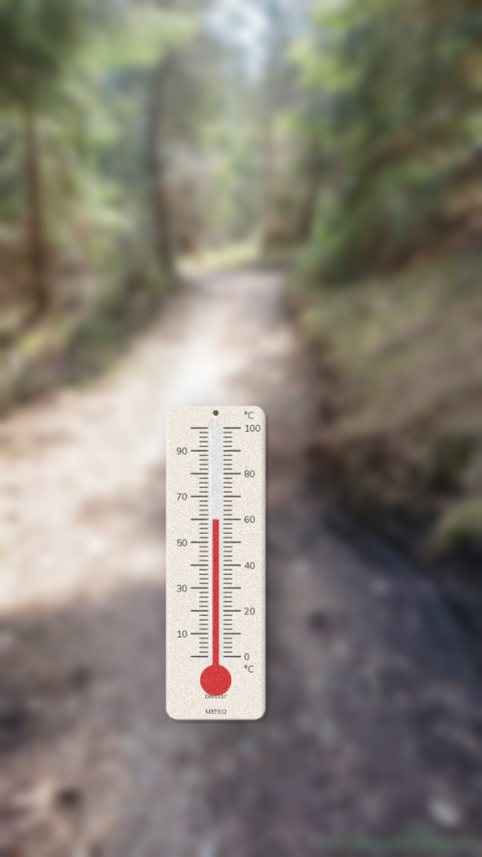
60°C
